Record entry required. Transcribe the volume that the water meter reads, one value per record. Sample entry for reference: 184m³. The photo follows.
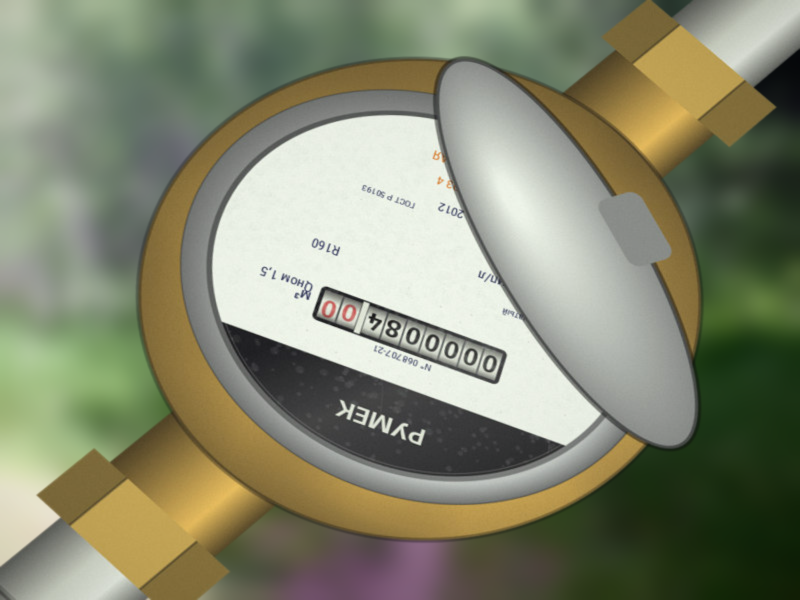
84.00m³
